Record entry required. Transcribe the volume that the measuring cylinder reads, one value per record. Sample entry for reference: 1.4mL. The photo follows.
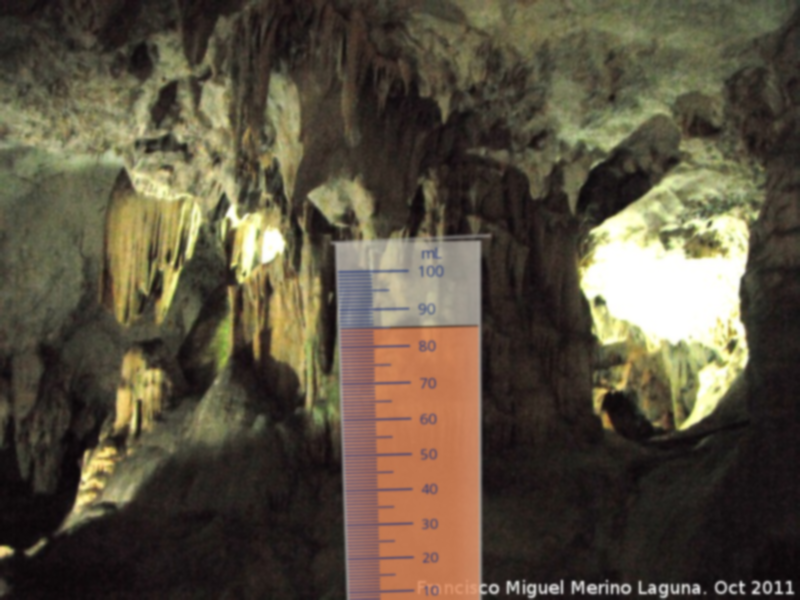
85mL
